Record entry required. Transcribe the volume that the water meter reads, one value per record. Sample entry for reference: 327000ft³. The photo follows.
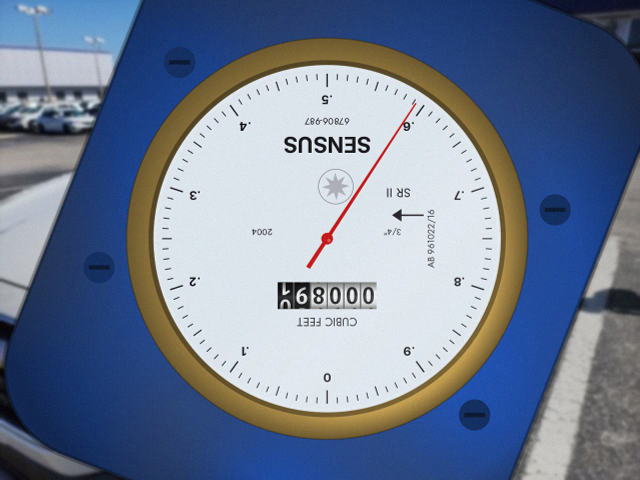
890.59ft³
